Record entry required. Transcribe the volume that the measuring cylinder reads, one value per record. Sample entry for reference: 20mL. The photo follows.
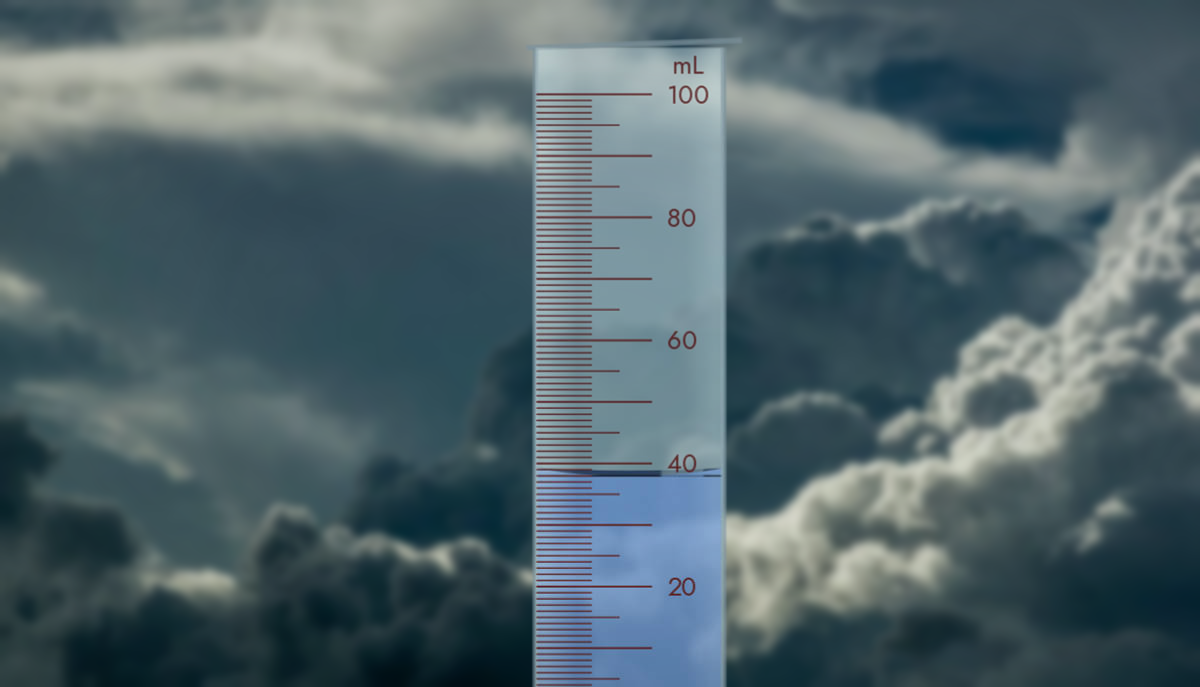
38mL
